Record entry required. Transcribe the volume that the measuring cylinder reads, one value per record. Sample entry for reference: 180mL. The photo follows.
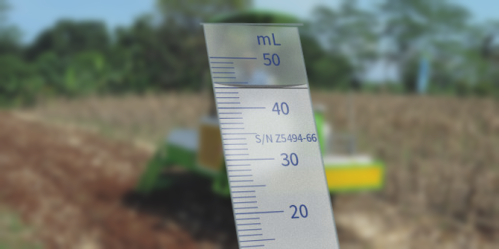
44mL
